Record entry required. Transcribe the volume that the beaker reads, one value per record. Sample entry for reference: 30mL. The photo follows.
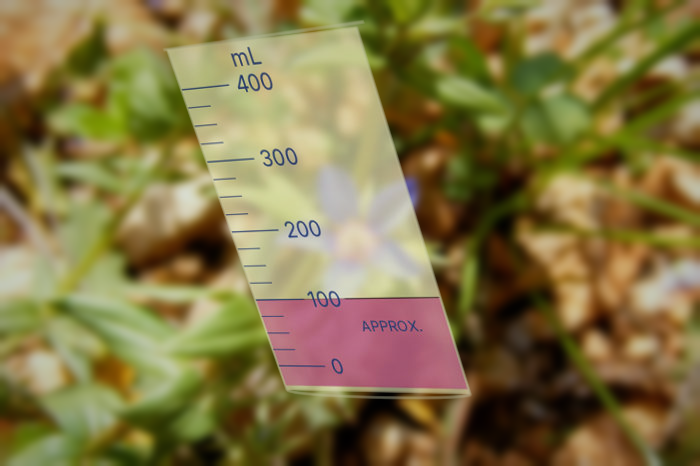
100mL
